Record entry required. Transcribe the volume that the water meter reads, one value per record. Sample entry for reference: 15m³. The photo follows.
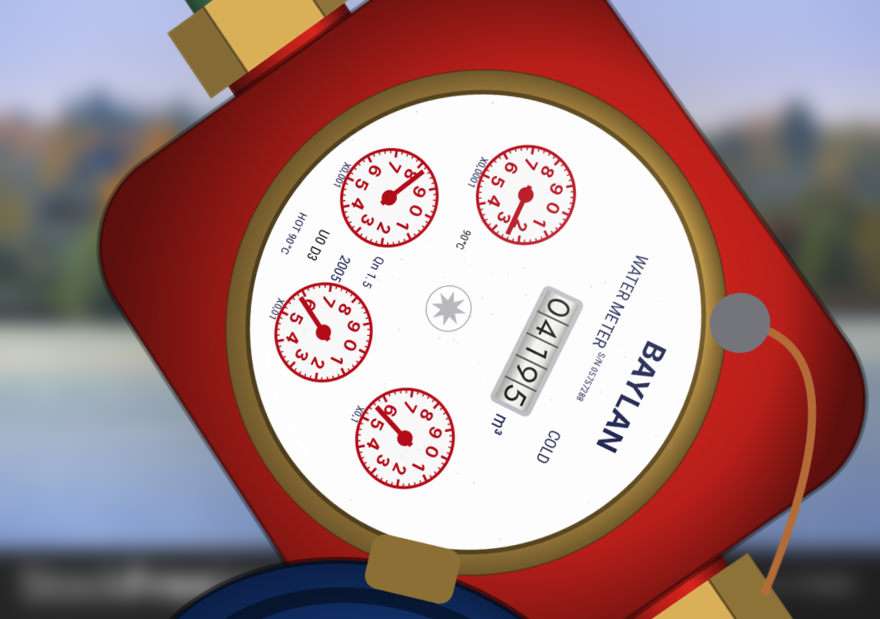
4195.5582m³
